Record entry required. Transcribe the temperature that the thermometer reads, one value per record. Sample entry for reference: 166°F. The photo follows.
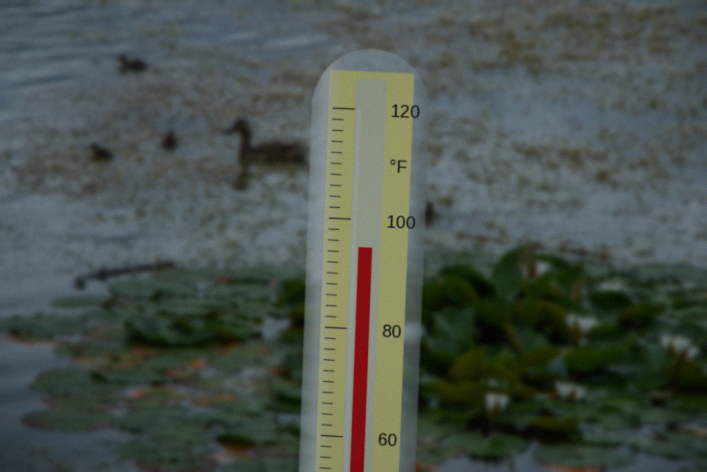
95°F
